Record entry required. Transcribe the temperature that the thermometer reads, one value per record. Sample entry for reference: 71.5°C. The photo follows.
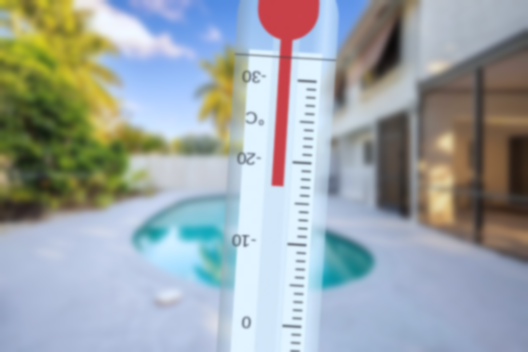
-17°C
